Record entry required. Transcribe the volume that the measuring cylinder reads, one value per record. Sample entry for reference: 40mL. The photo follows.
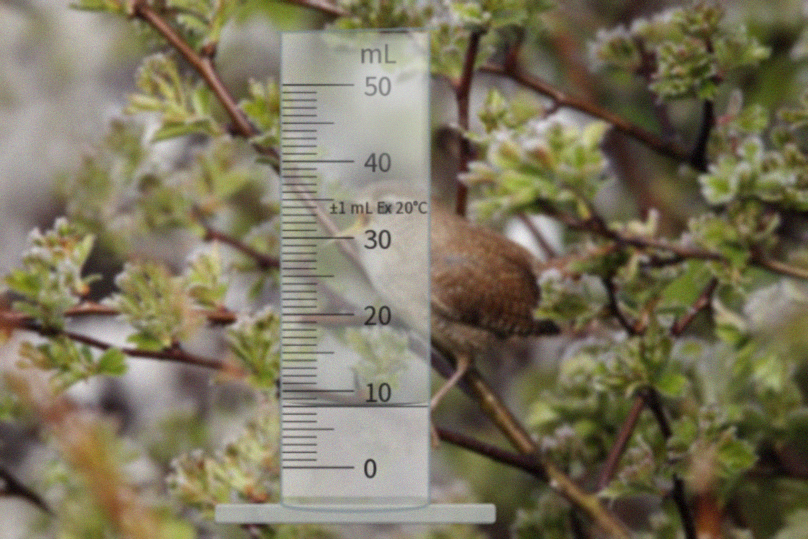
8mL
